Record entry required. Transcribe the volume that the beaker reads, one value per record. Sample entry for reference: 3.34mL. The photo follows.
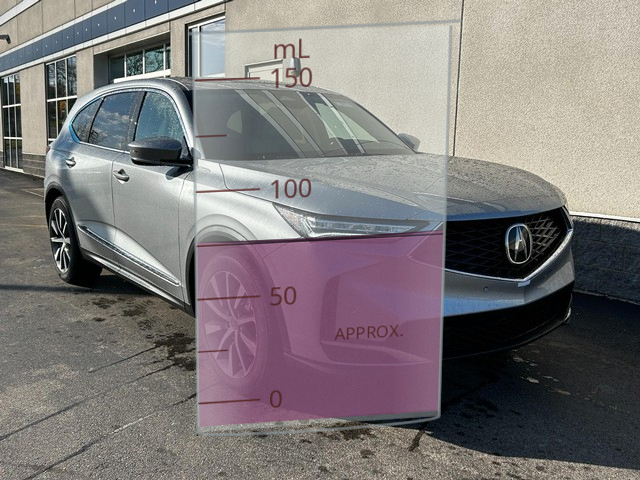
75mL
